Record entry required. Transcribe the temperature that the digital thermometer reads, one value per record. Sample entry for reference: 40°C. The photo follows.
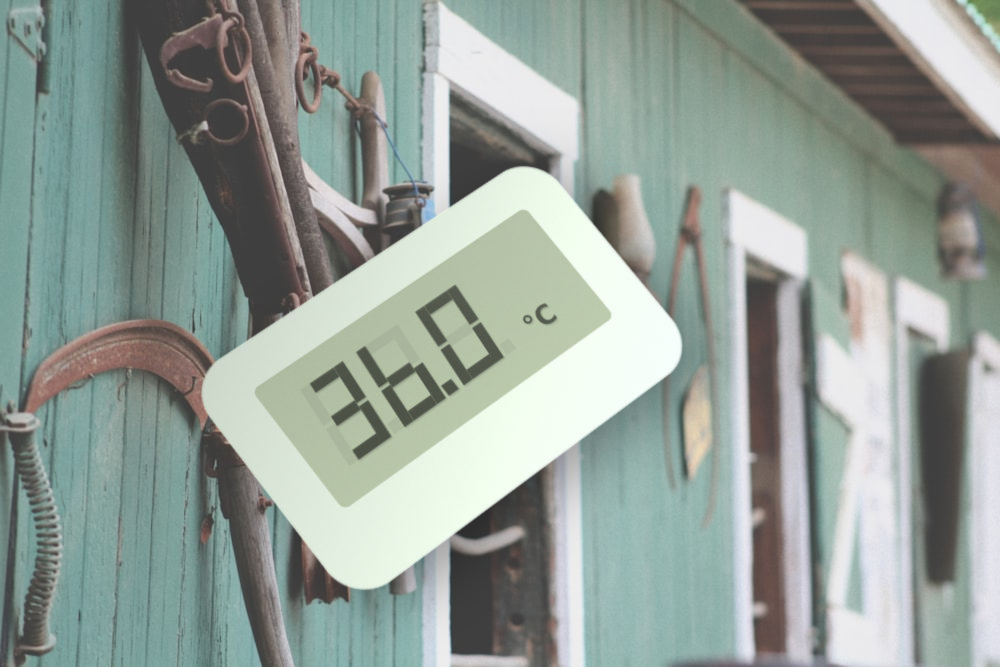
36.0°C
